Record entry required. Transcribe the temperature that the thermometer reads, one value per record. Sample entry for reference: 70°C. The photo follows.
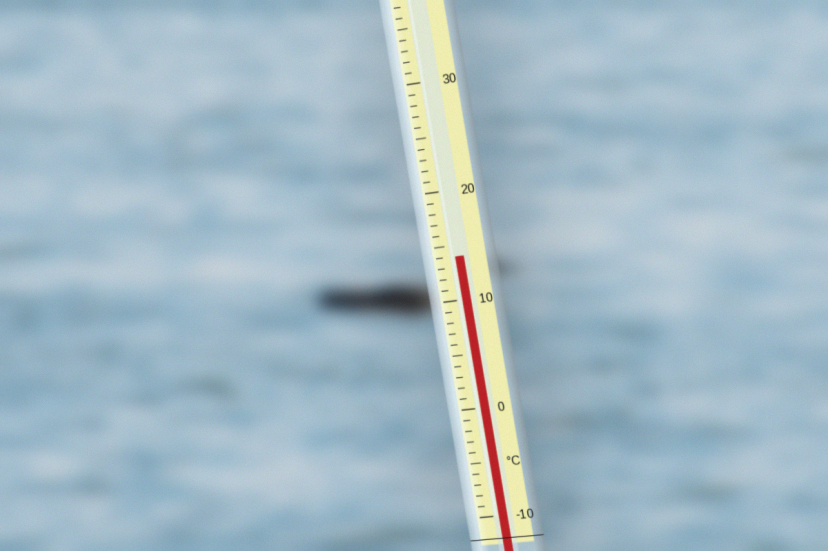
14°C
